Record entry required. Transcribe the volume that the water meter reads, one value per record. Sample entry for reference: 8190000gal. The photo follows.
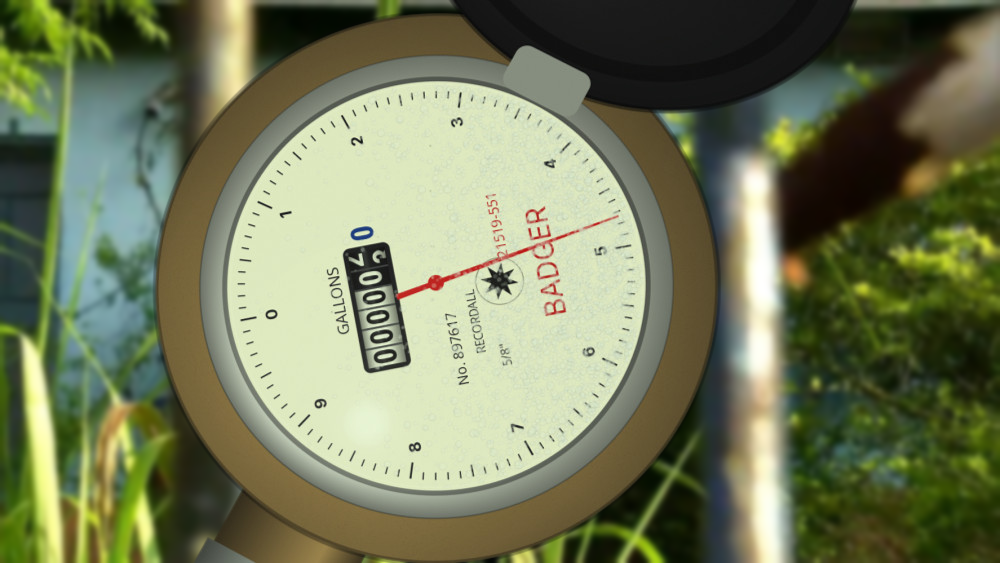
24.7gal
